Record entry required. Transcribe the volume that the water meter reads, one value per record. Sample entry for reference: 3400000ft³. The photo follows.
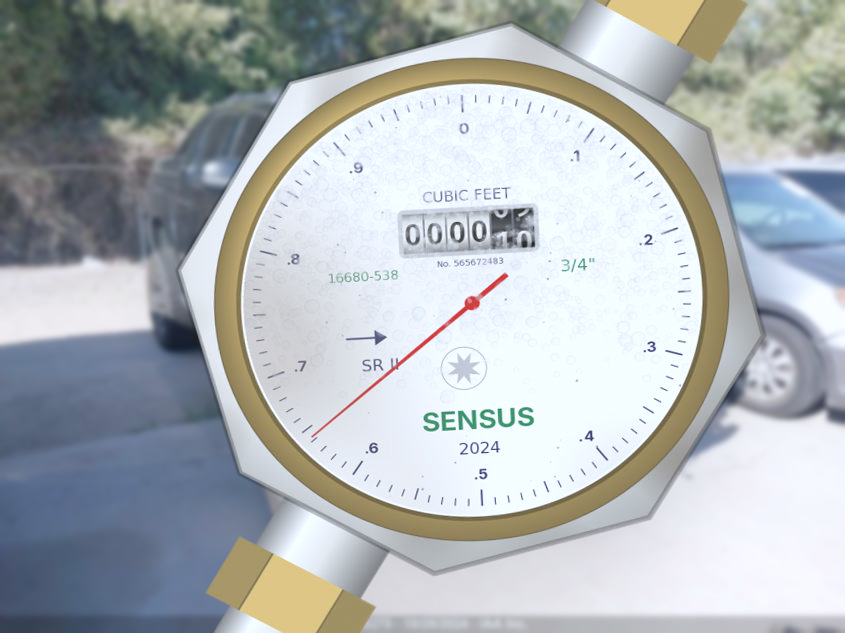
9.64ft³
